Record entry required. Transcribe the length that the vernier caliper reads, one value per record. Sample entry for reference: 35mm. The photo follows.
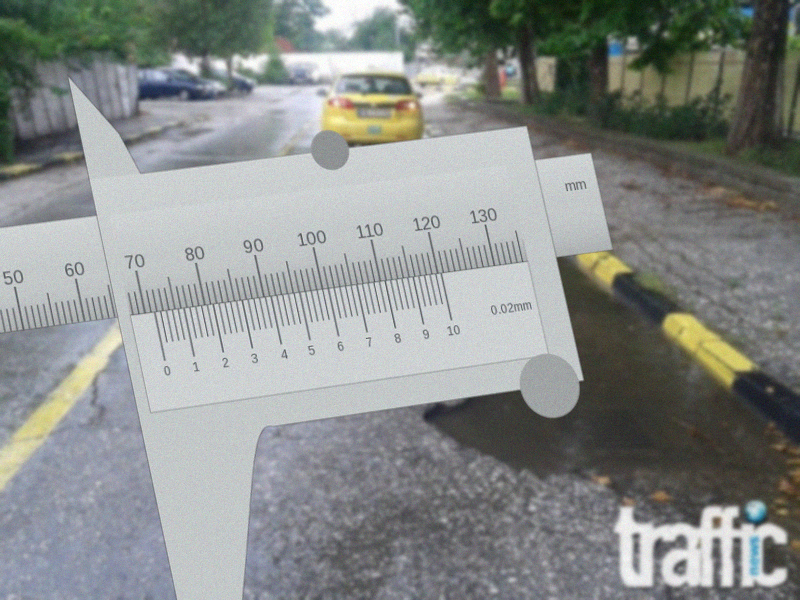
71.6mm
